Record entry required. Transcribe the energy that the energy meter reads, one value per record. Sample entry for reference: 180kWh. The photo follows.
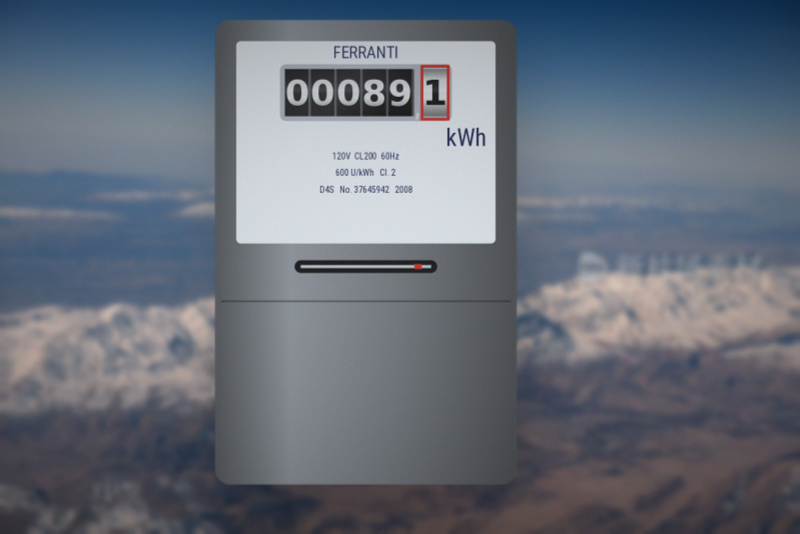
89.1kWh
